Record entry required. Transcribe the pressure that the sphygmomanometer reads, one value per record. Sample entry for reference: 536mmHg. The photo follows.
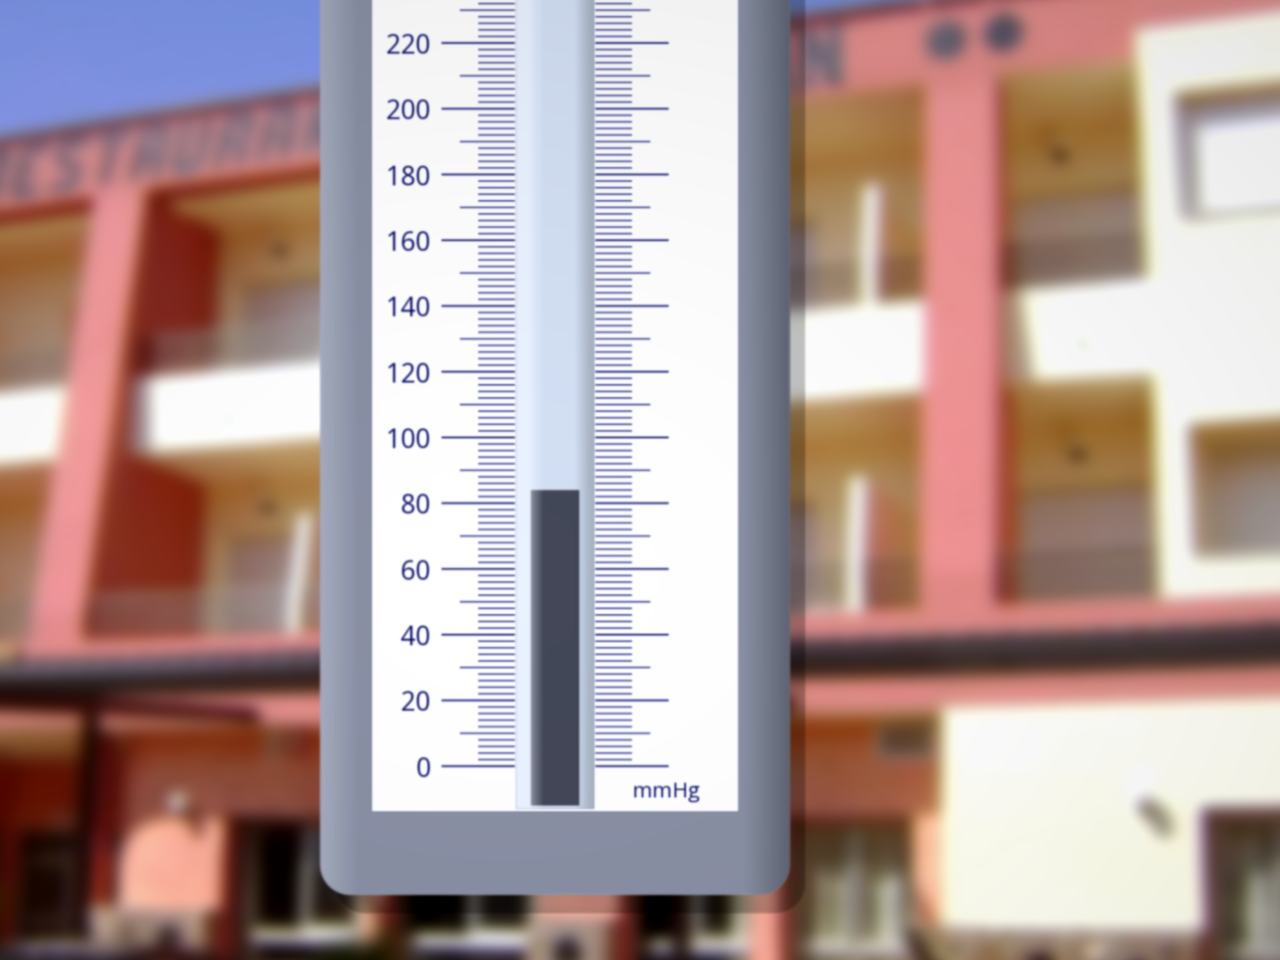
84mmHg
